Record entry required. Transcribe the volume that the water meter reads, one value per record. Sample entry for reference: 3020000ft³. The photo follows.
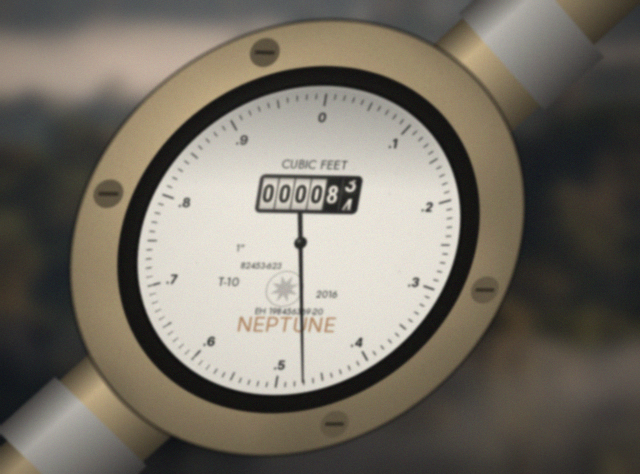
83.47ft³
